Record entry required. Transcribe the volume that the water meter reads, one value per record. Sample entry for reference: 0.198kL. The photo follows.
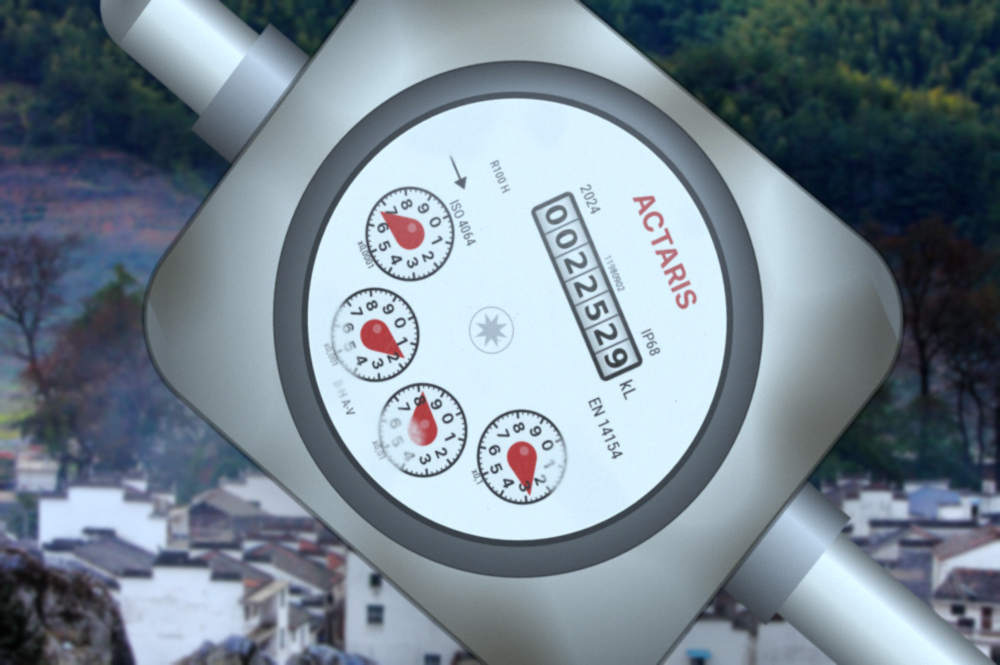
22529.2816kL
